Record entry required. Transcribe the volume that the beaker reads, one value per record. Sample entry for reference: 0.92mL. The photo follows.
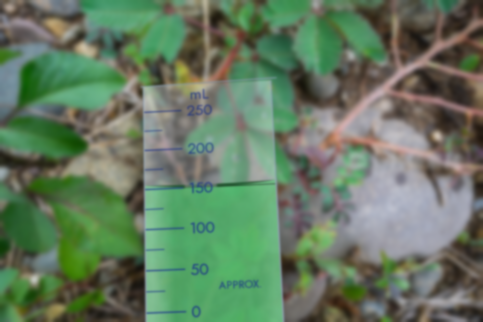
150mL
